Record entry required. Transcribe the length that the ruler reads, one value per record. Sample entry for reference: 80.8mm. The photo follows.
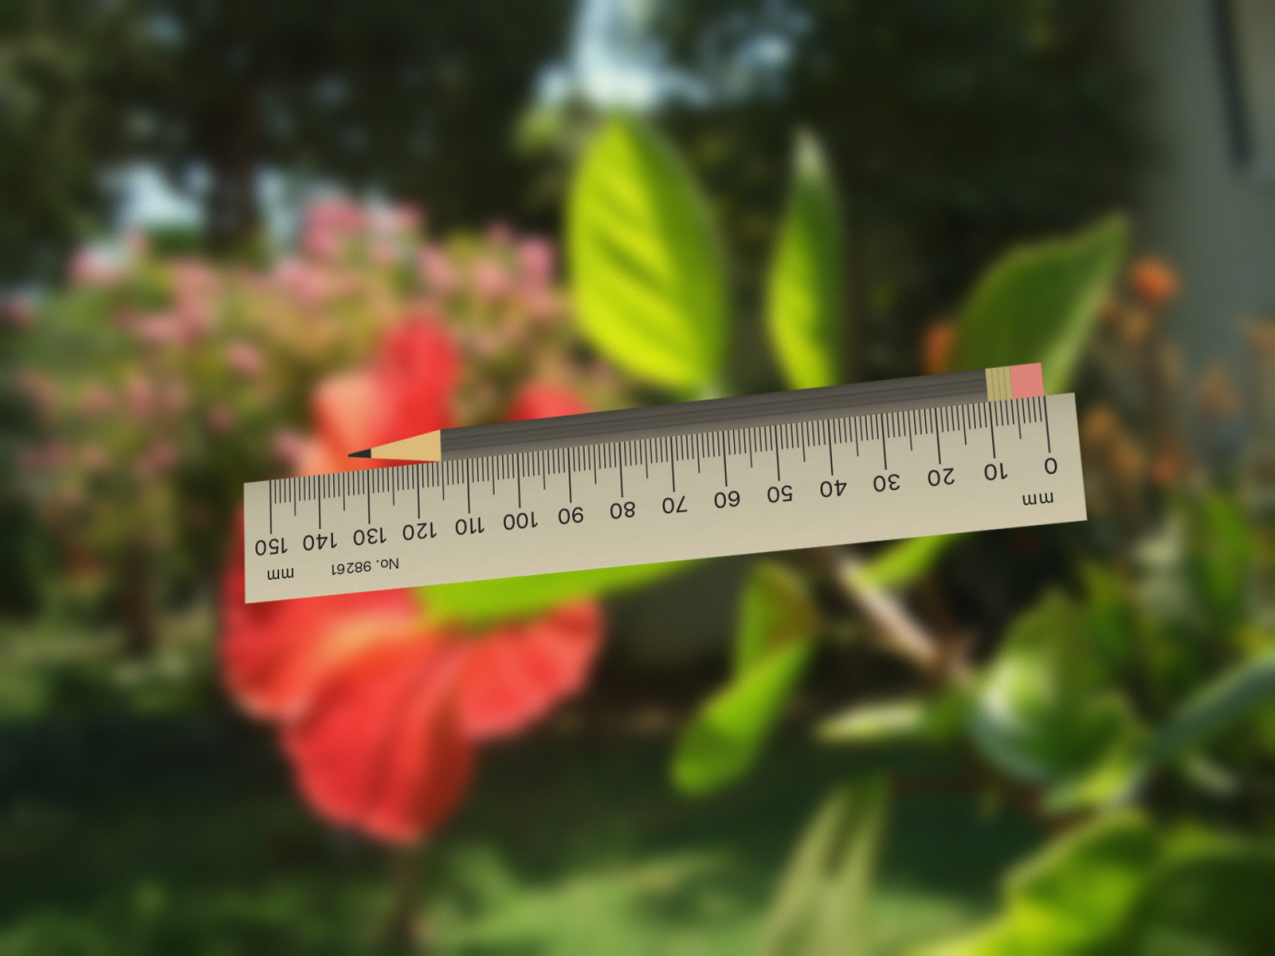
134mm
